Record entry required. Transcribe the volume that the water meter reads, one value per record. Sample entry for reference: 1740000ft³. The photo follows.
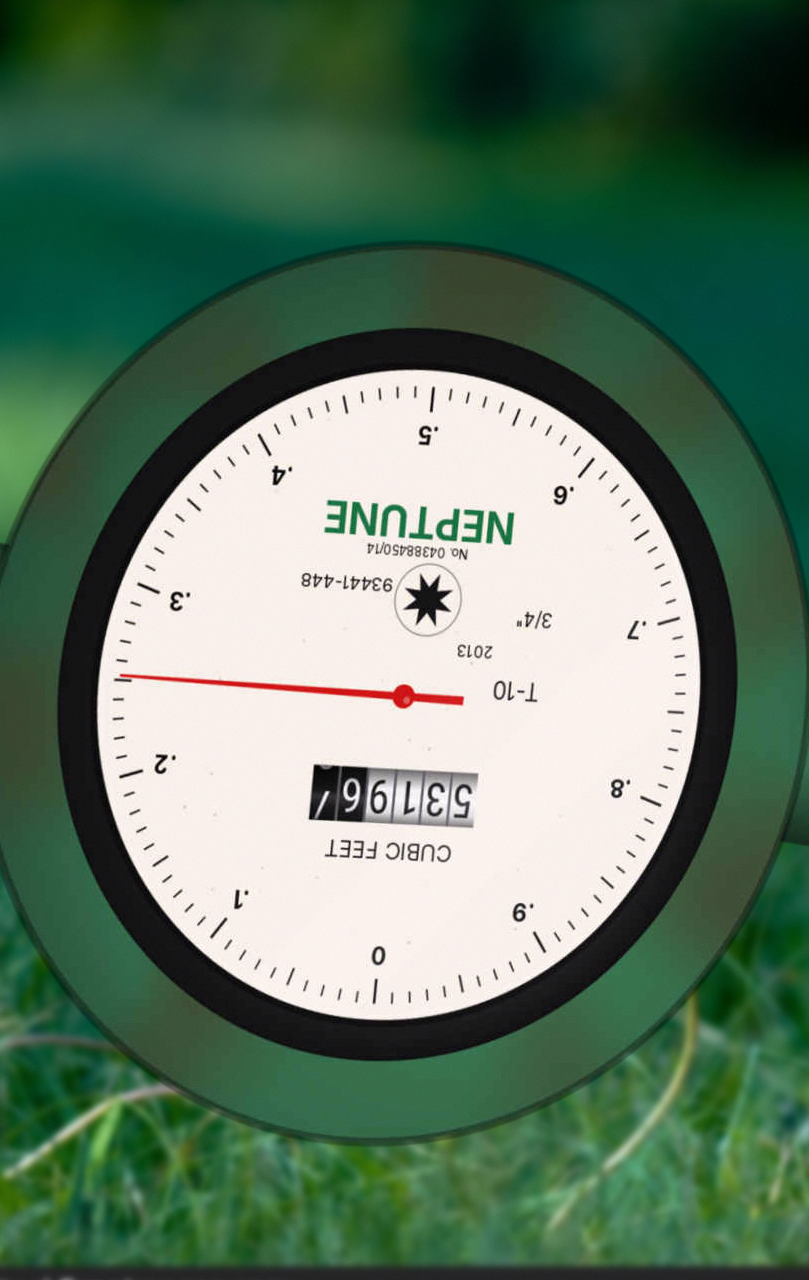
531967.25ft³
